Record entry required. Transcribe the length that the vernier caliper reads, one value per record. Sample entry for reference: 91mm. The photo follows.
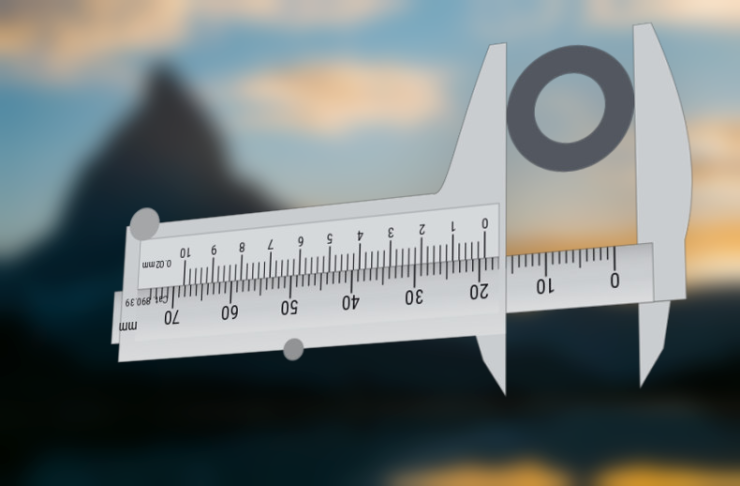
19.2mm
